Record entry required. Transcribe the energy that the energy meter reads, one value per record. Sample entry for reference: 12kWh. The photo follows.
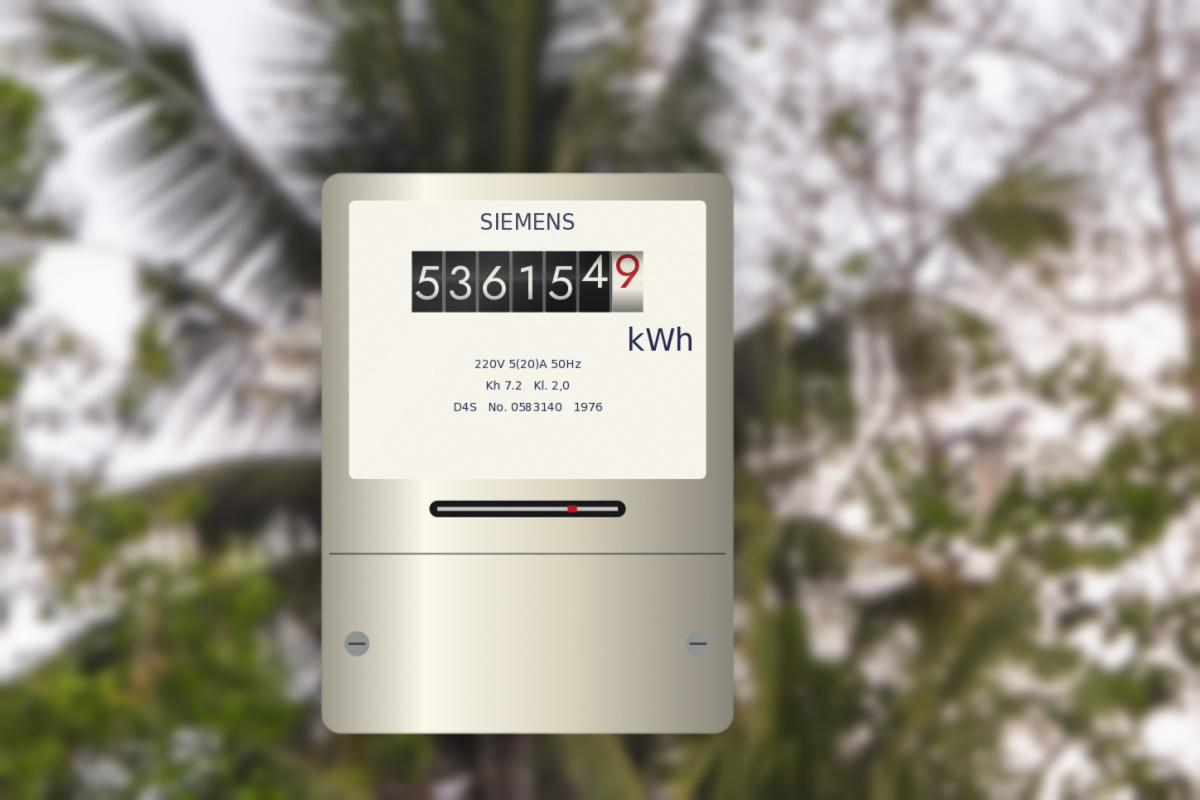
536154.9kWh
